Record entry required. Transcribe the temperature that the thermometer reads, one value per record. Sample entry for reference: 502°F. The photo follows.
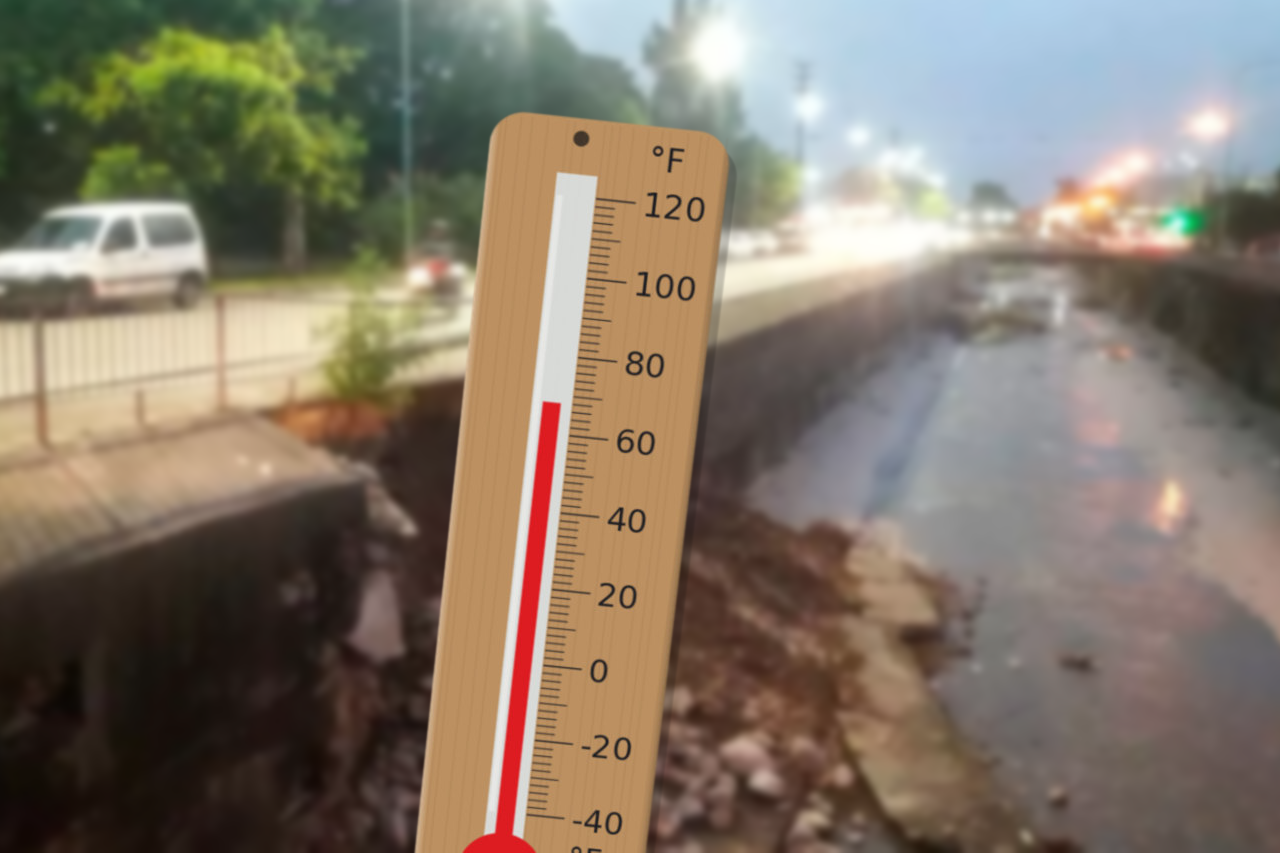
68°F
